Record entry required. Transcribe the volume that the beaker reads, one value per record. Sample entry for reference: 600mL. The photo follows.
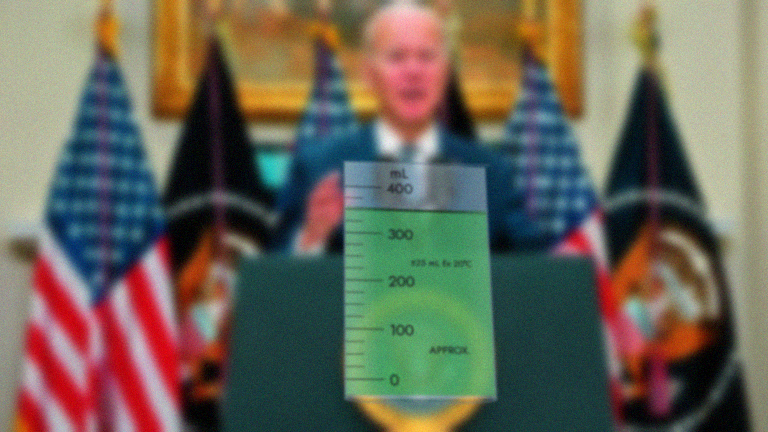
350mL
